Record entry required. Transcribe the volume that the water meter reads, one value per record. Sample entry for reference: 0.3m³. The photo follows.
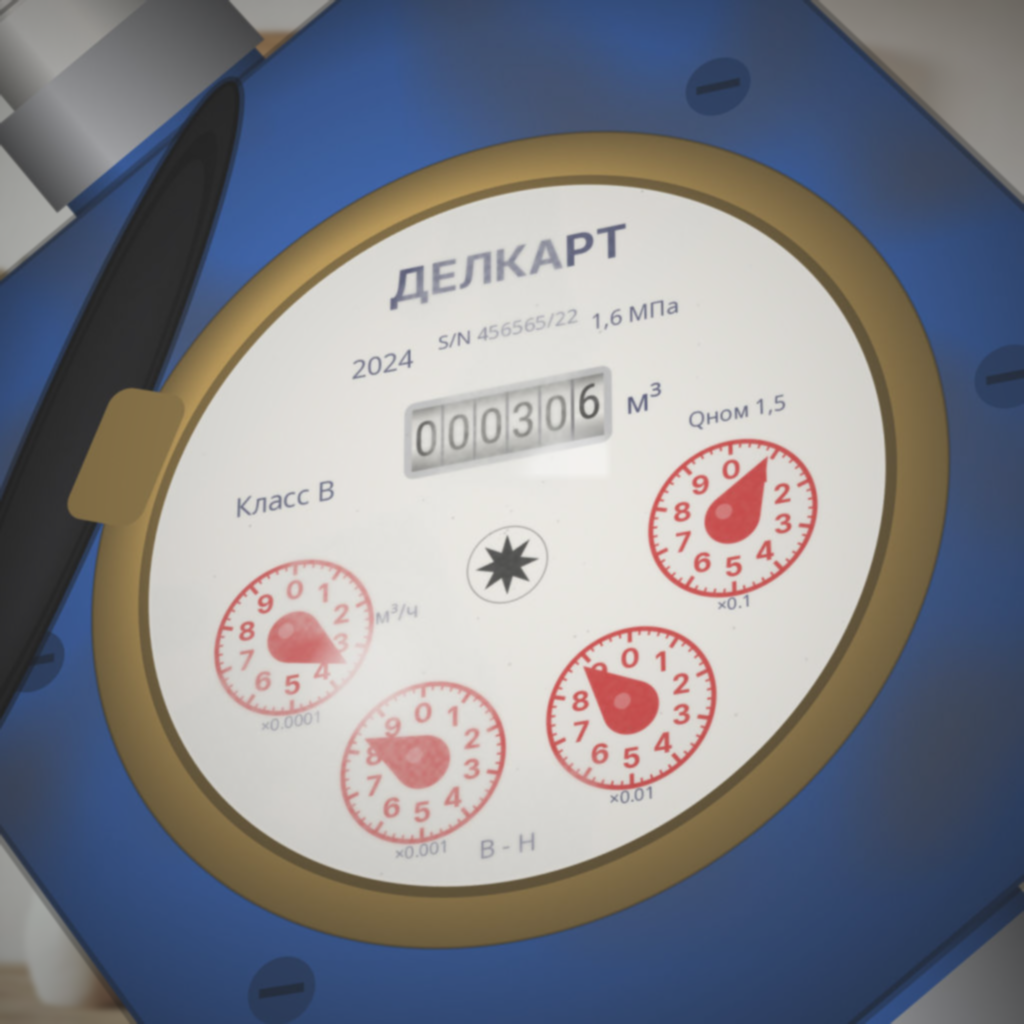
306.0883m³
